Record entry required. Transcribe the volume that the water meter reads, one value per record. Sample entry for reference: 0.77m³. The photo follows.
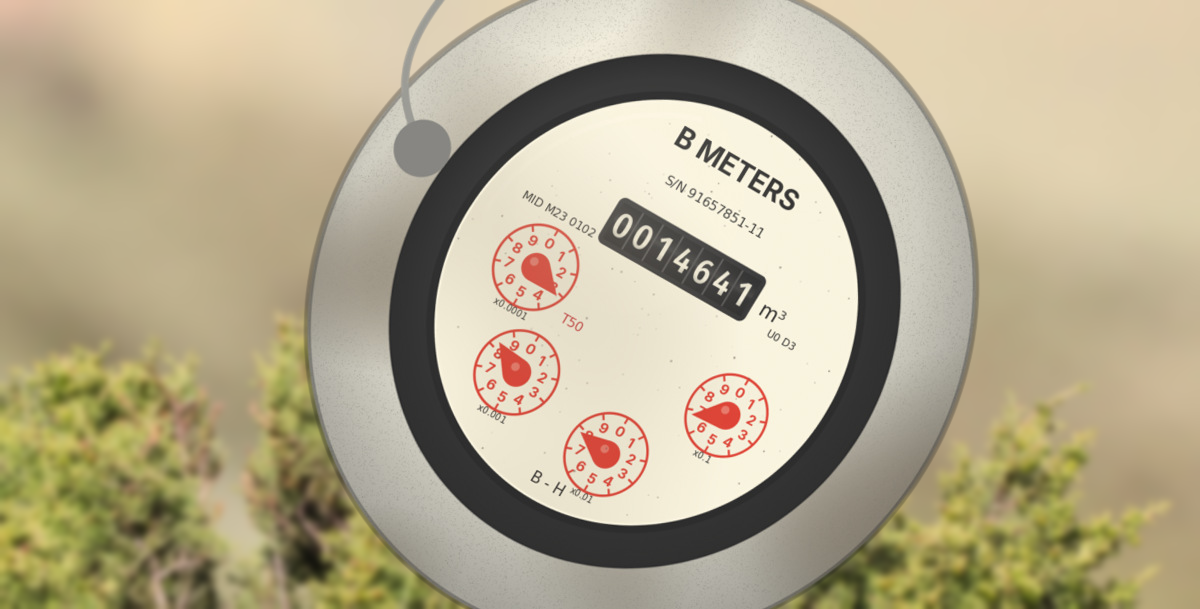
14641.6783m³
